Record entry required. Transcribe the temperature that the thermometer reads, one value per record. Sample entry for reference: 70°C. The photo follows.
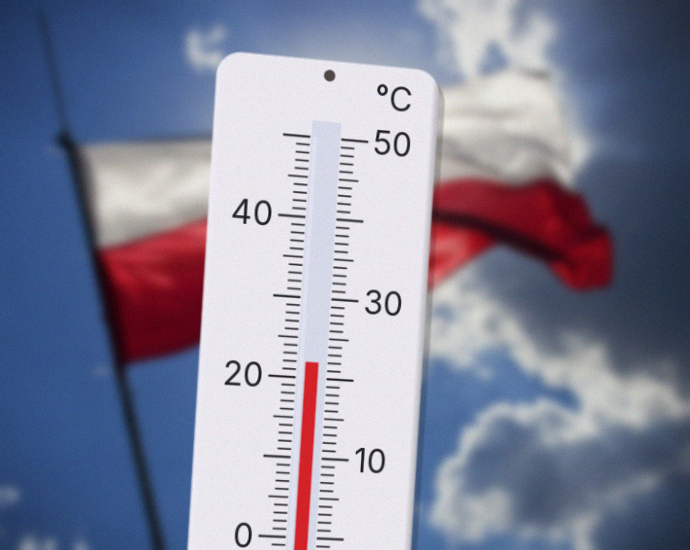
22°C
